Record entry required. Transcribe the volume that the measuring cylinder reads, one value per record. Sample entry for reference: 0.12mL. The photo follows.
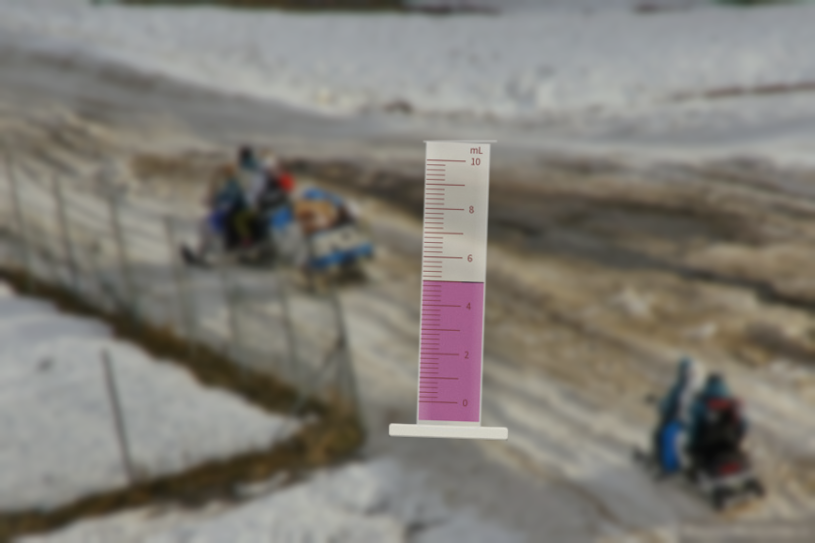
5mL
